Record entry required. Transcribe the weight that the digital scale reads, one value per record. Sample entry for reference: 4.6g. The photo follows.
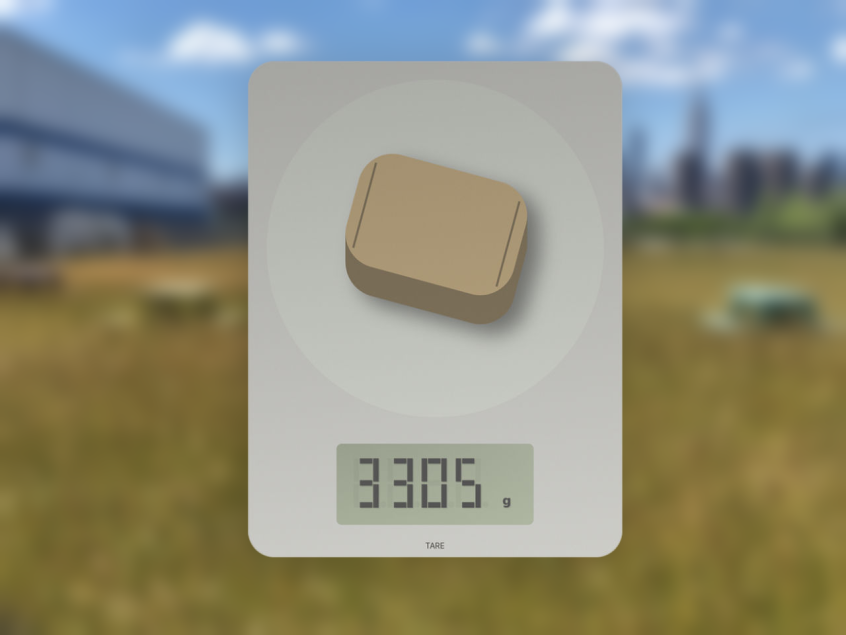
3305g
